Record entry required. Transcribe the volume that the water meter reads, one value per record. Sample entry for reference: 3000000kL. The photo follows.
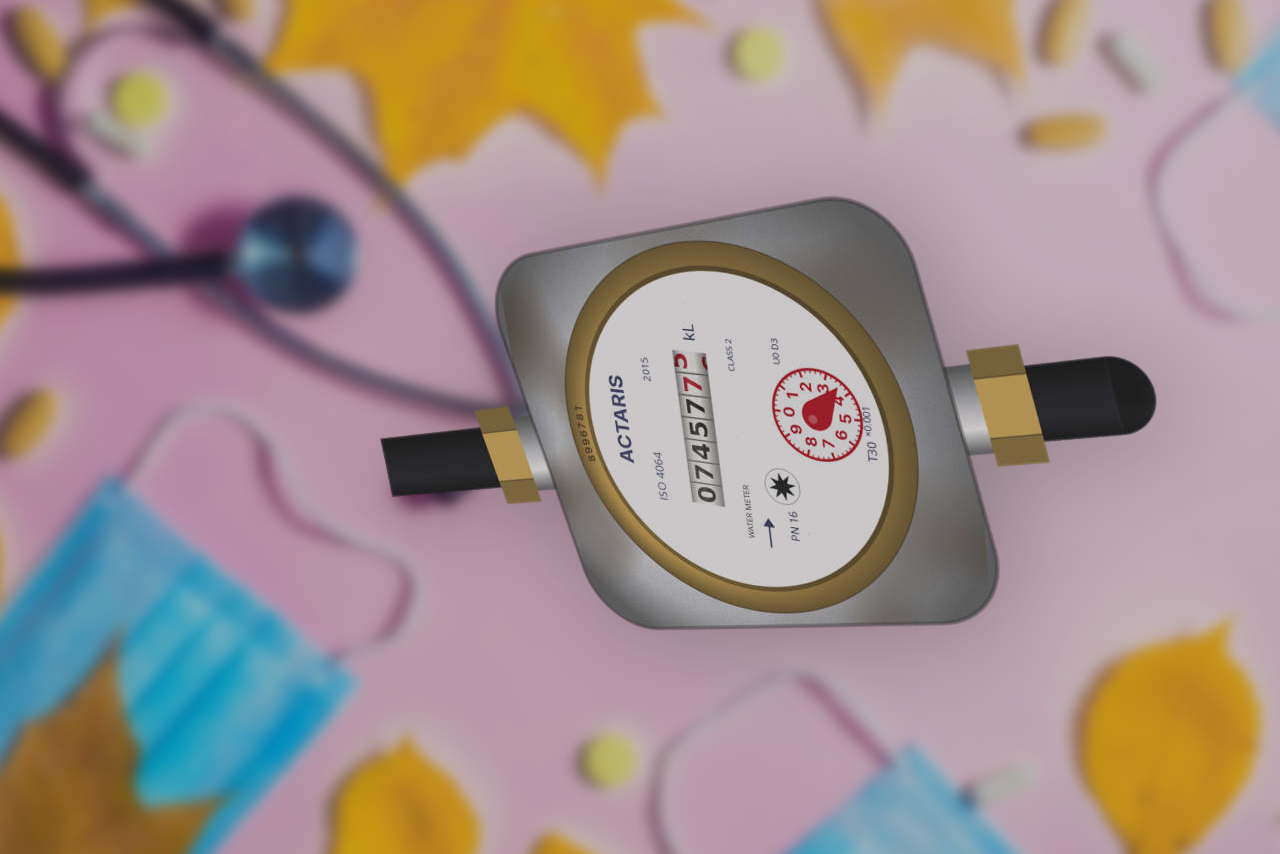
7457.753kL
